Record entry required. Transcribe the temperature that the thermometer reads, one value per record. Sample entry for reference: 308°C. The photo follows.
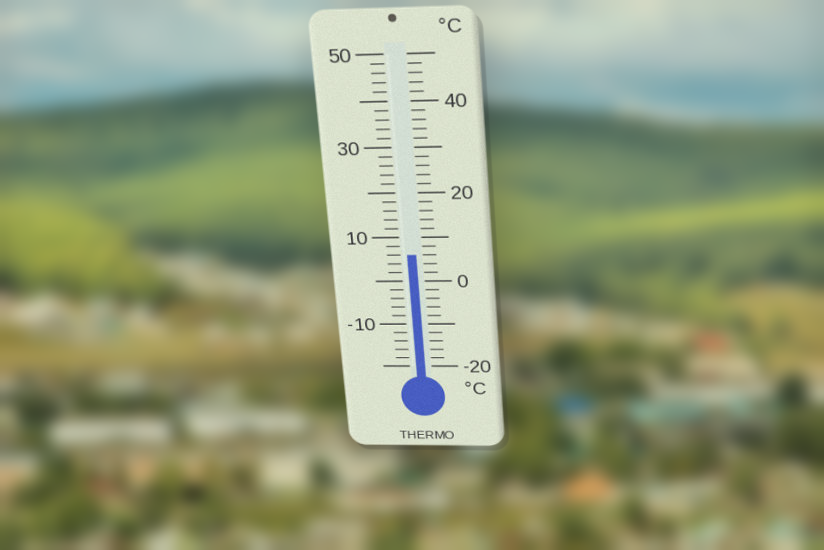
6°C
